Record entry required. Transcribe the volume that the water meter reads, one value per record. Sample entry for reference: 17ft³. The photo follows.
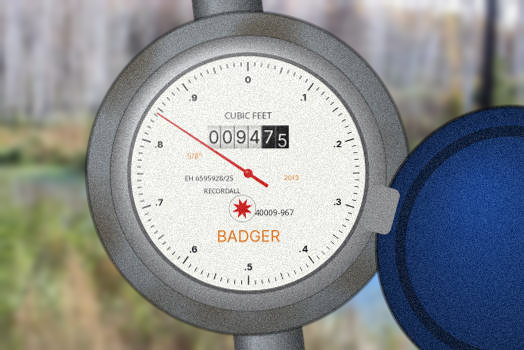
9474.84ft³
